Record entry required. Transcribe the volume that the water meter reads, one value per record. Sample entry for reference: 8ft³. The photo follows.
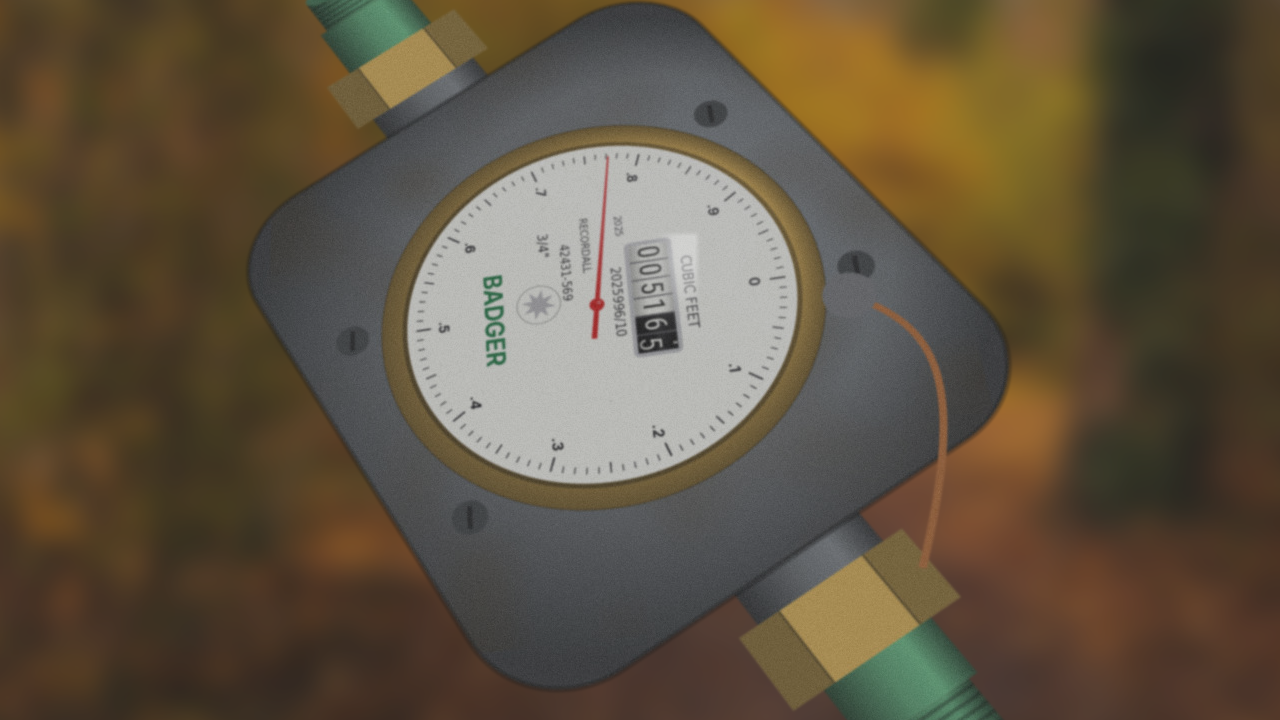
5164.77ft³
